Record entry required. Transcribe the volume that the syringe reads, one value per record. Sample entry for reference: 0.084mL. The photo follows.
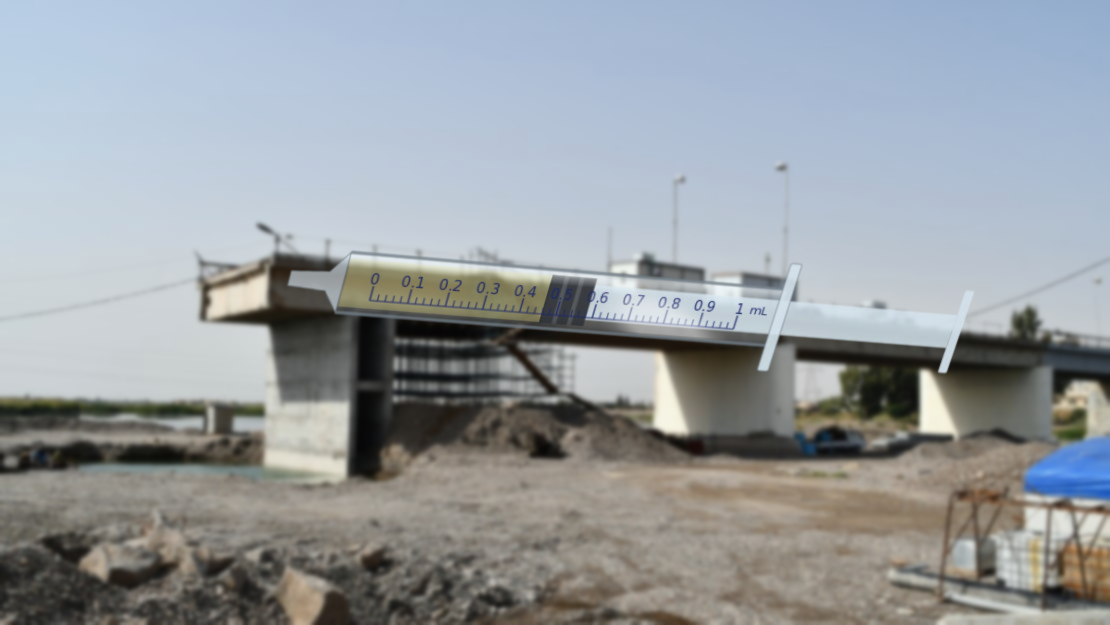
0.46mL
